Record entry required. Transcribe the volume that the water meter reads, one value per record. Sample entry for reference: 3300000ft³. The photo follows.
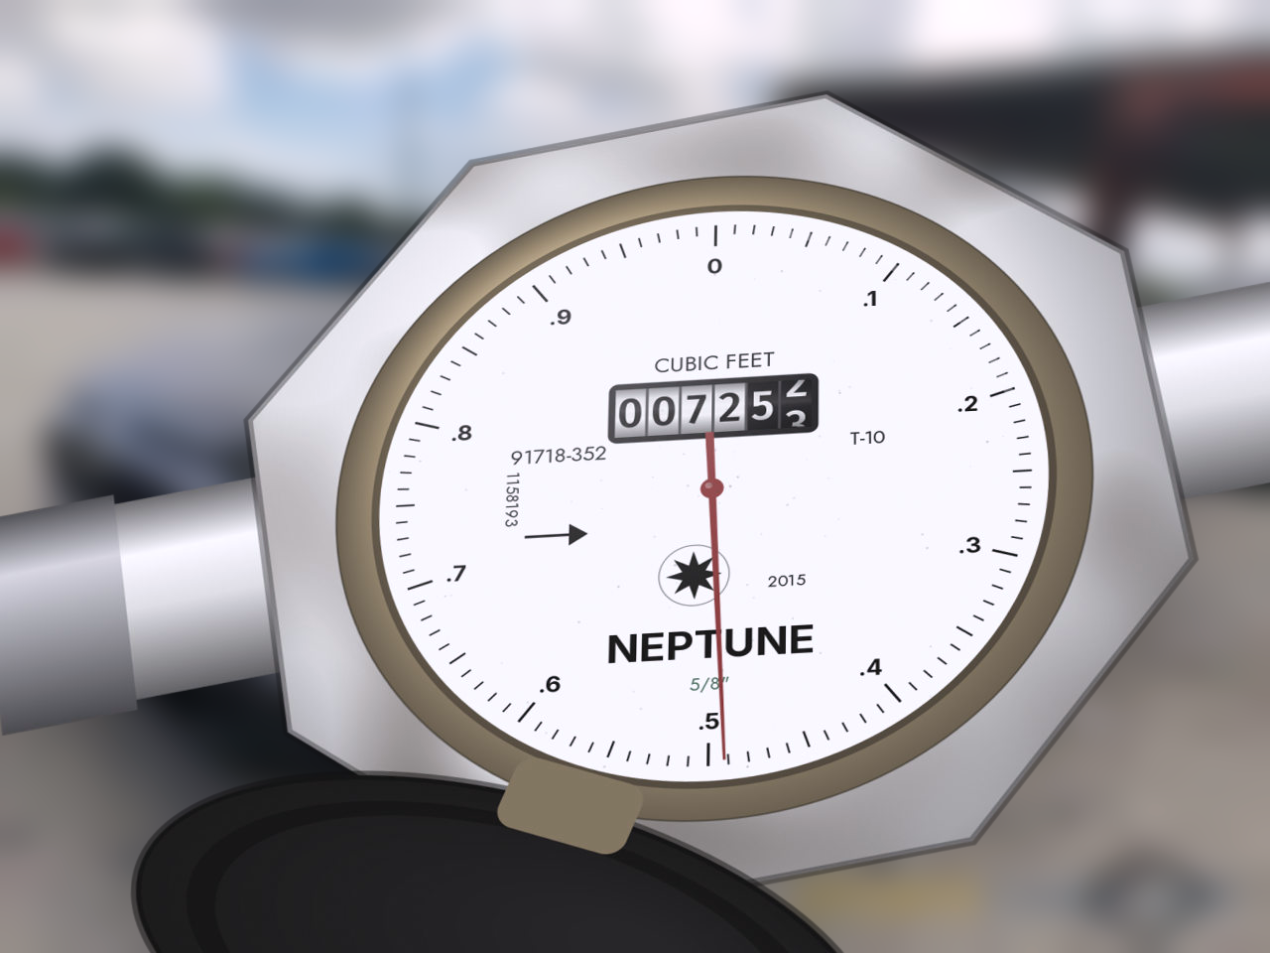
7252.49ft³
